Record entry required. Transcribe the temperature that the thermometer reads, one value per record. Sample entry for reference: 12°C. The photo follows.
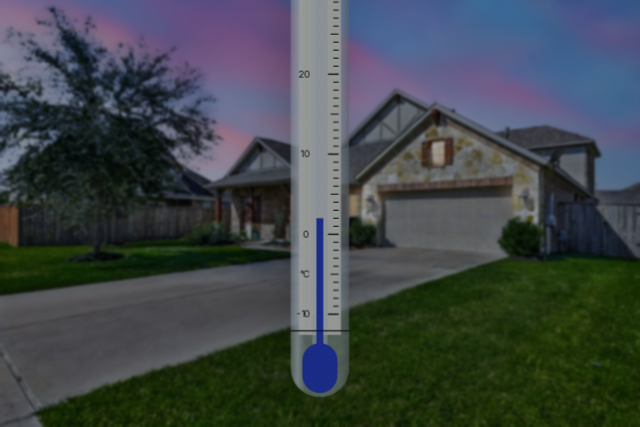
2°C
